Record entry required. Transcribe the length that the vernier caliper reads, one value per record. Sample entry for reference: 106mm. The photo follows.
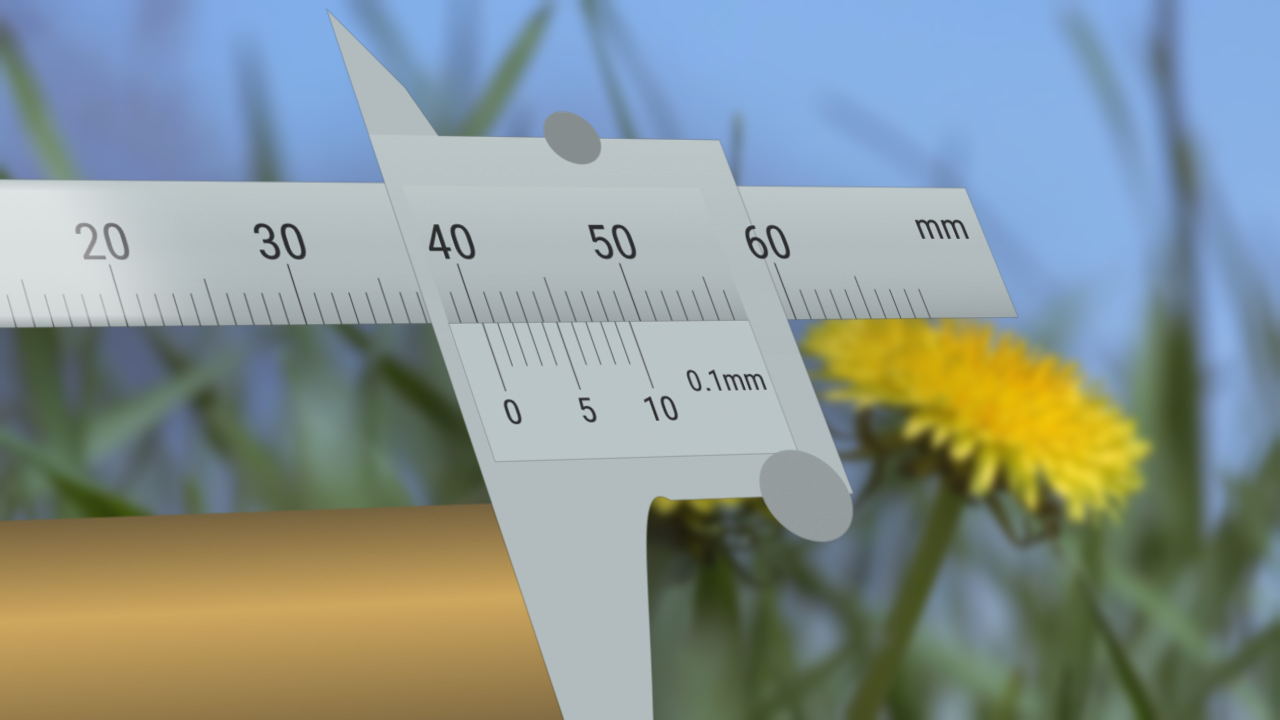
40.3mm
